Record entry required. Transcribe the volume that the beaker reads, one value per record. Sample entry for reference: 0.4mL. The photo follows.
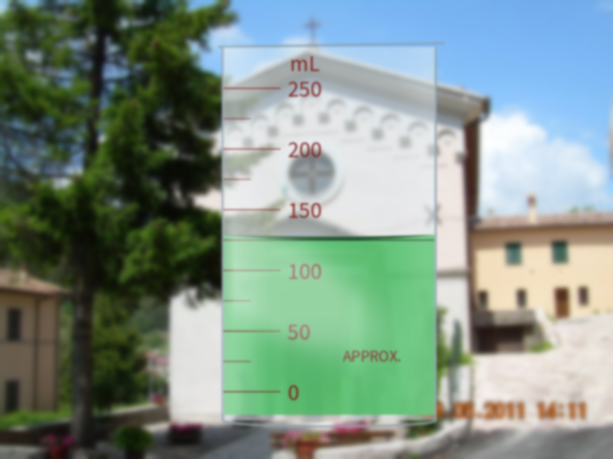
125mL
